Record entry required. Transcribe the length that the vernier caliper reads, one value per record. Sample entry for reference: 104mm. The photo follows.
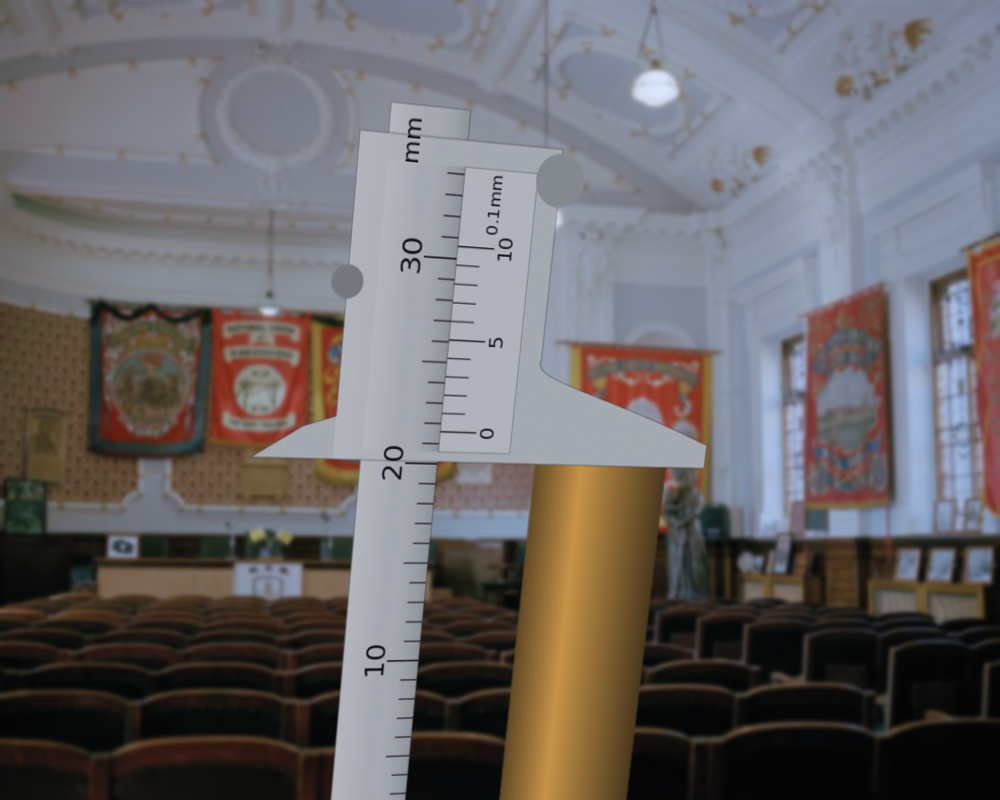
21.6mm
